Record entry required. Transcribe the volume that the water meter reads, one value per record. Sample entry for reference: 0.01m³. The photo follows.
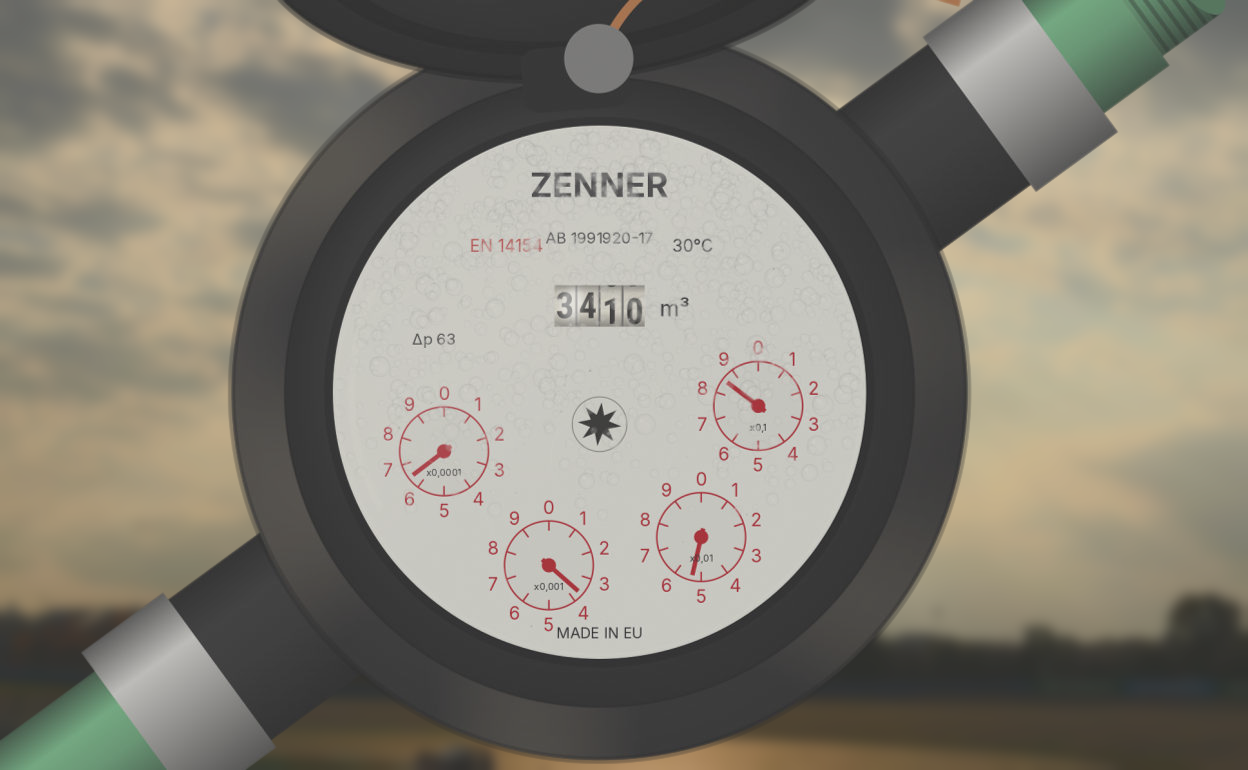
3409.8536m³
